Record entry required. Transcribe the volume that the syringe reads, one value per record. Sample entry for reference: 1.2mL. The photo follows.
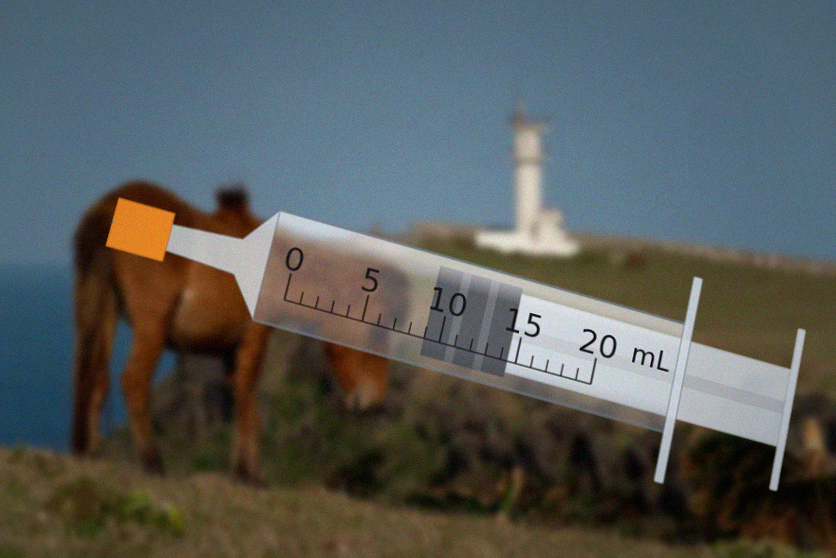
9mL
